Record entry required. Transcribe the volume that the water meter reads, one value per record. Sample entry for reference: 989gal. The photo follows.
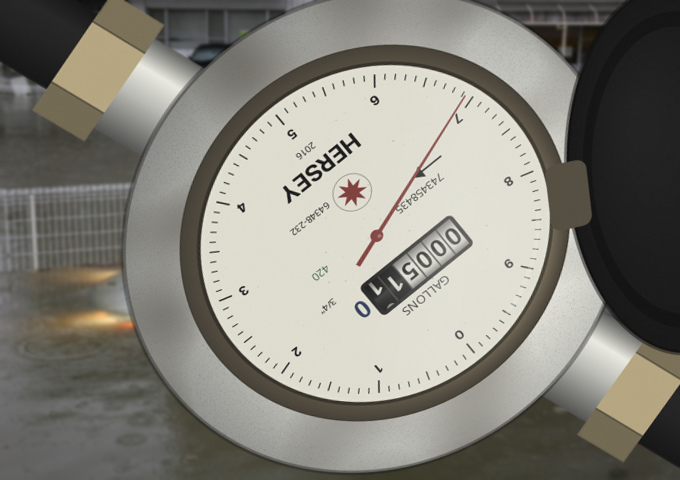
5106.9gal
